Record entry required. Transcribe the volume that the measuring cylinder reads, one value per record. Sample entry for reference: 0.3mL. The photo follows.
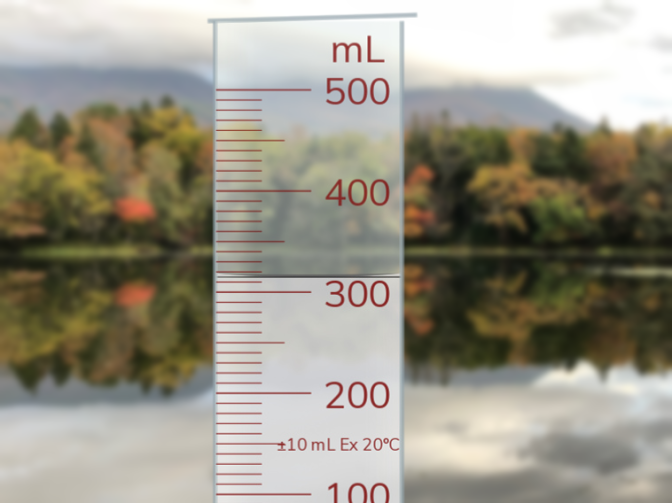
315mL
